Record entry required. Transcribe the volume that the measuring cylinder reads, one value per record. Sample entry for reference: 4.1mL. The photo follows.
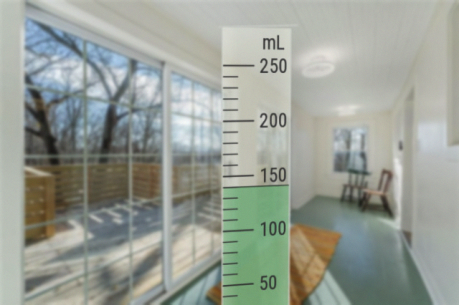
140mL
